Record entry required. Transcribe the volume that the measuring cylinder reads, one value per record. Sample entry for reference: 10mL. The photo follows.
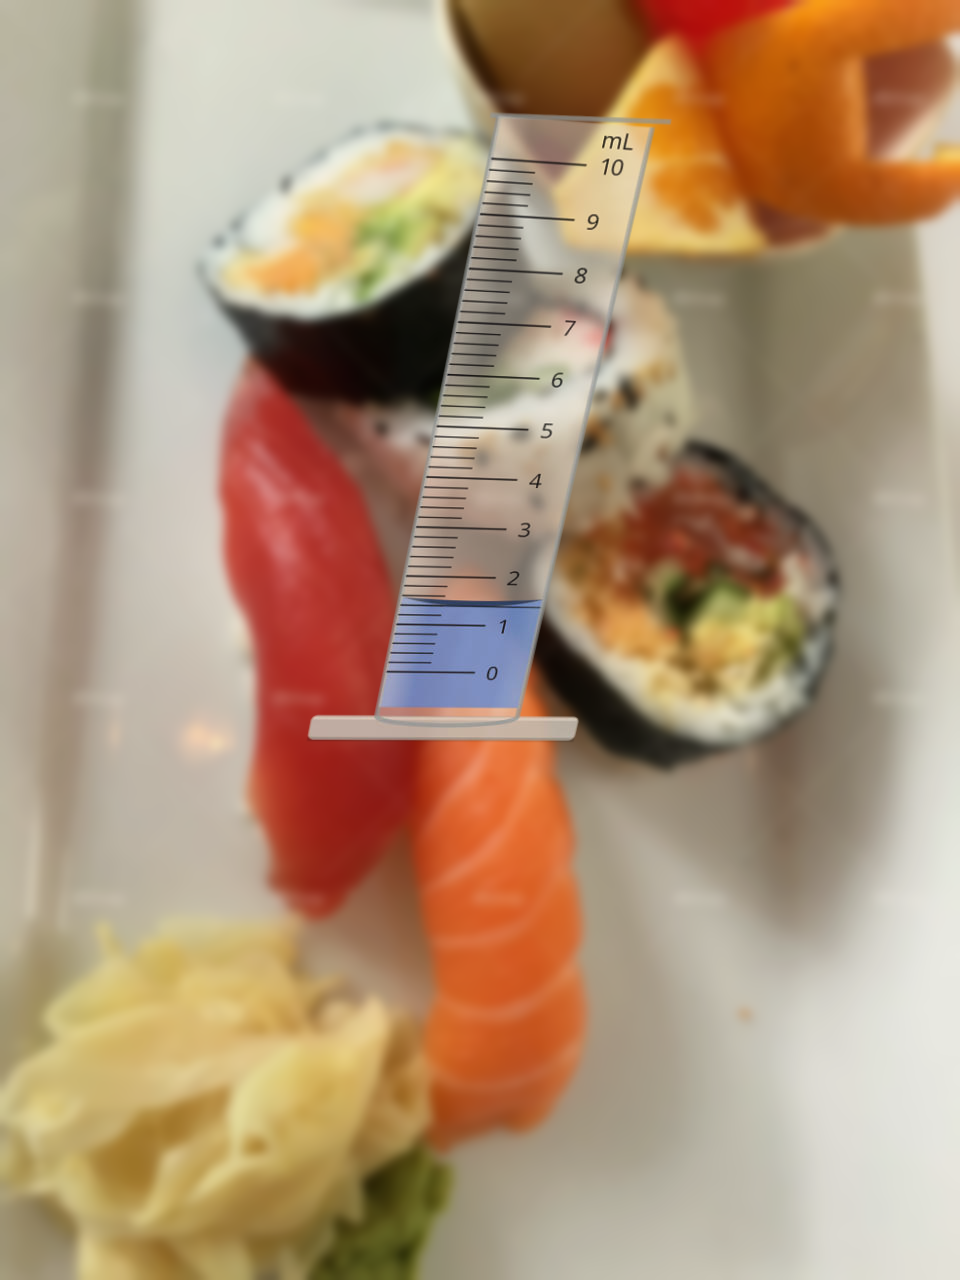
1.4mL
